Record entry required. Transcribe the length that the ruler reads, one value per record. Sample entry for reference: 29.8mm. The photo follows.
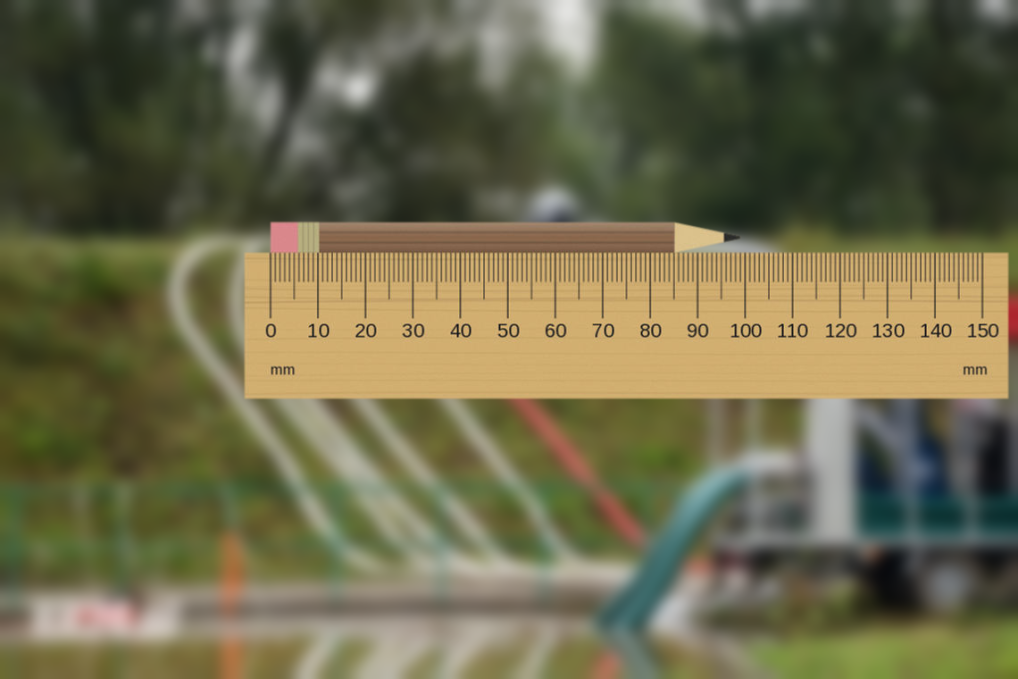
99mm
